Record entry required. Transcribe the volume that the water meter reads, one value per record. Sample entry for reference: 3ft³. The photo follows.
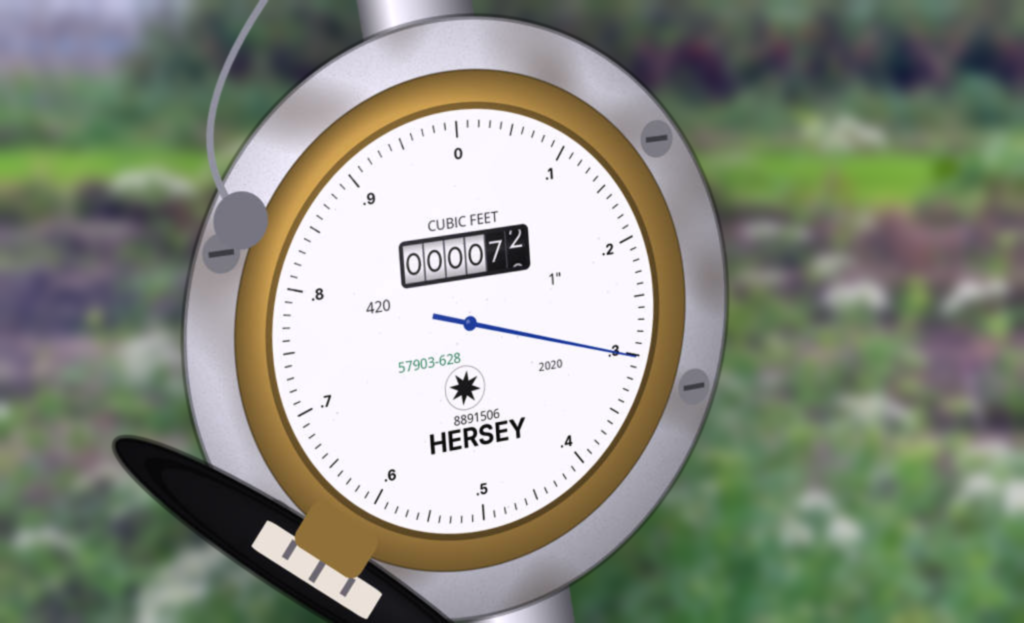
72.30ft³
